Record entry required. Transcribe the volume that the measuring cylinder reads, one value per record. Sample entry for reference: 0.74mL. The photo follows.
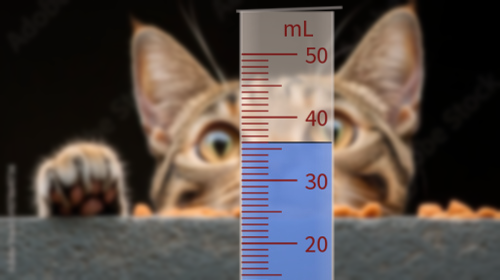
36mL
